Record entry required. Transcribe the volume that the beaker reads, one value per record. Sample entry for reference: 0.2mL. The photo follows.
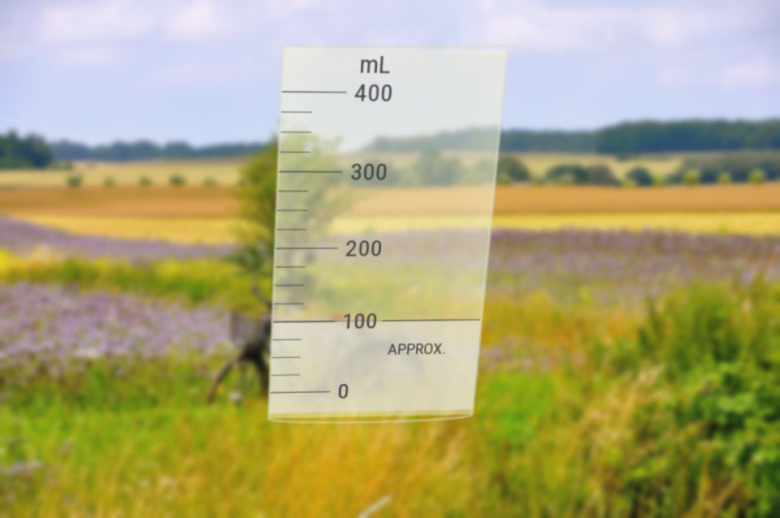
100mL
